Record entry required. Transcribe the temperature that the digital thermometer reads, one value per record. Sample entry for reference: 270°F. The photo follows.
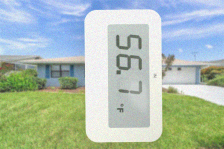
56.7°F
